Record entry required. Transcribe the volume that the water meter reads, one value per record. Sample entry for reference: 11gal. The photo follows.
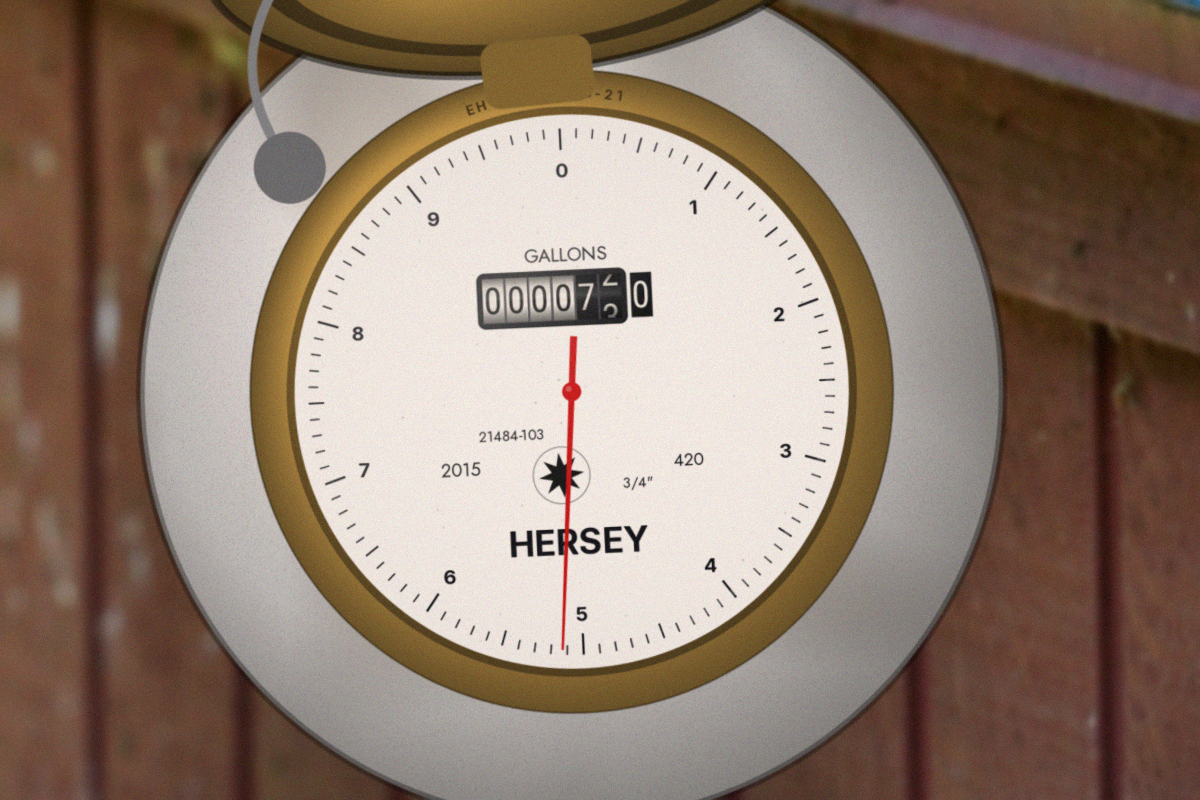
725.1gal
